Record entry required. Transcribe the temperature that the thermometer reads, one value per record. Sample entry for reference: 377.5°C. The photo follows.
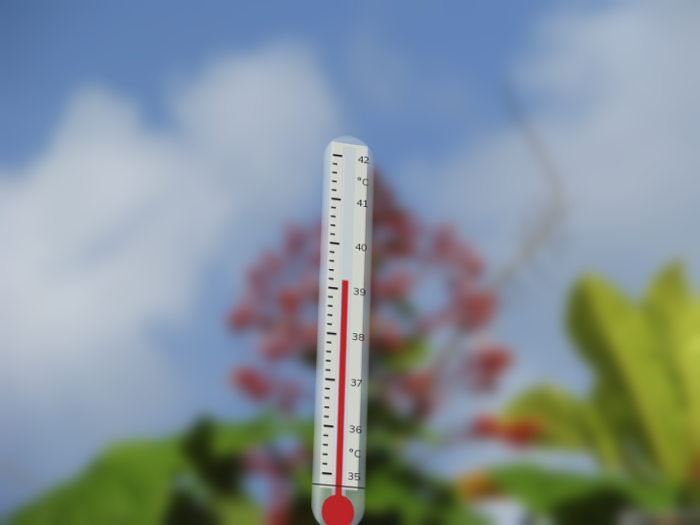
39.2°C
